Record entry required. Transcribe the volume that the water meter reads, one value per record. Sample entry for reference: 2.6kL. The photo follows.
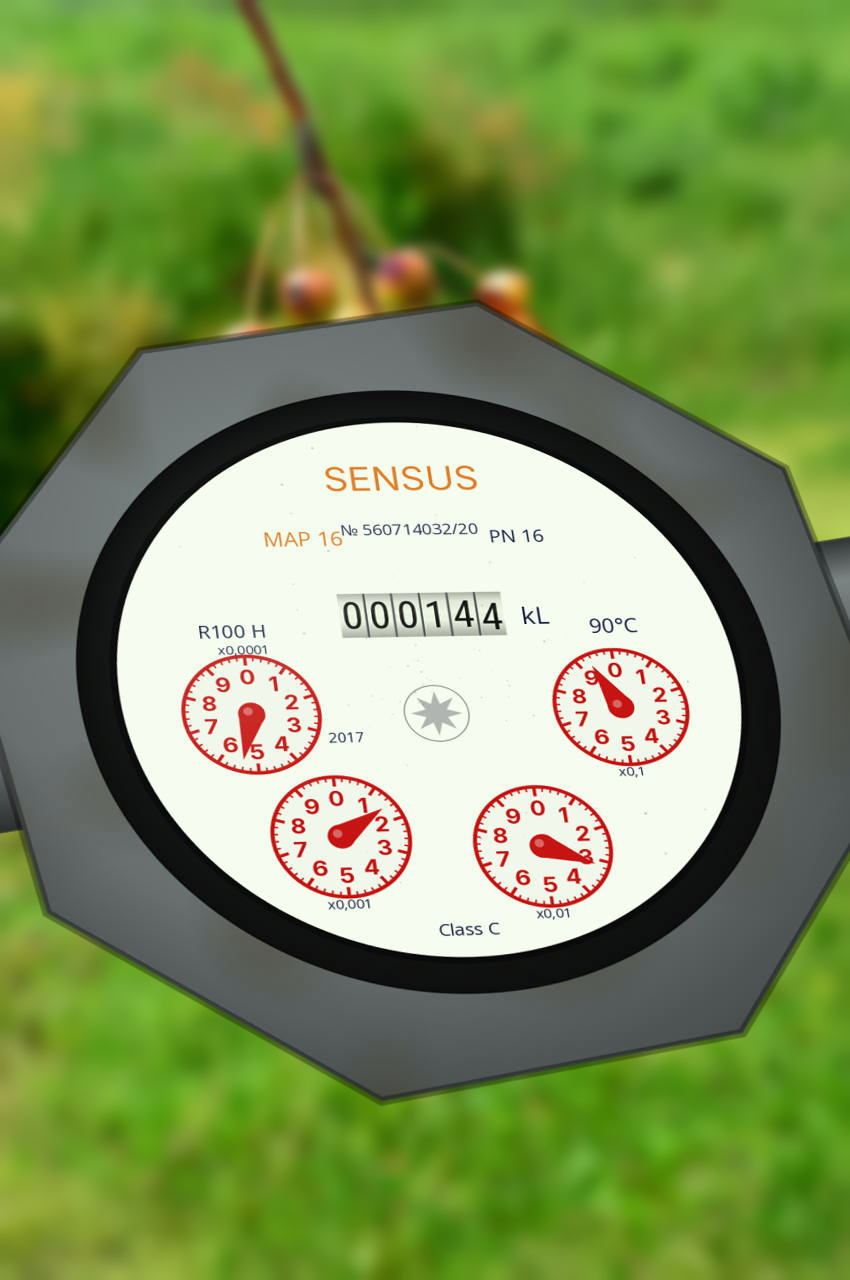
143.9315kL
